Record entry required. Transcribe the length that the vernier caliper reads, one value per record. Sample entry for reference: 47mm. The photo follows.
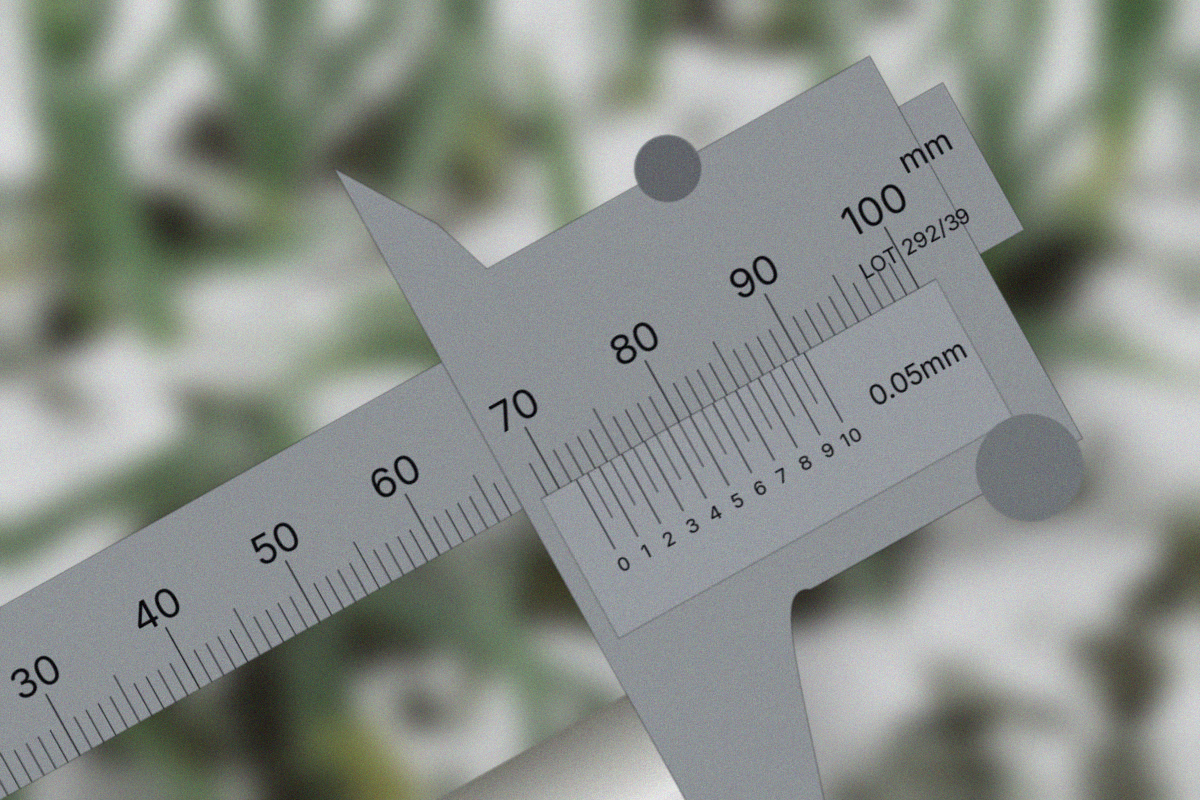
71.4mm
